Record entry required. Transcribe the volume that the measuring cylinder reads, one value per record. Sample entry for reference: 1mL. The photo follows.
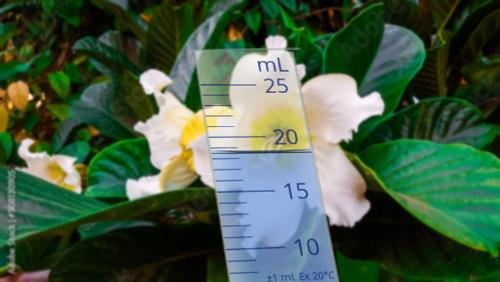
18.5mL
